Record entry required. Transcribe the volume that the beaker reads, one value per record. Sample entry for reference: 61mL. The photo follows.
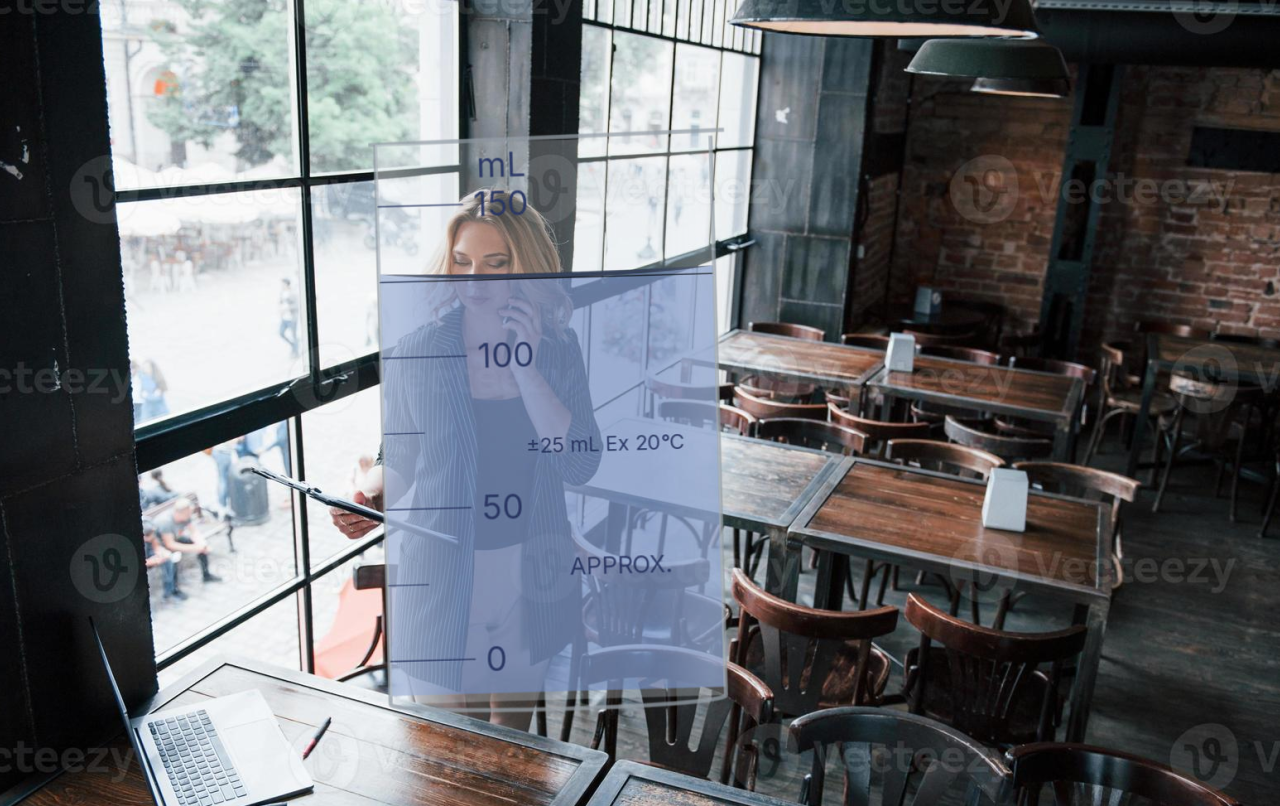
125mL
